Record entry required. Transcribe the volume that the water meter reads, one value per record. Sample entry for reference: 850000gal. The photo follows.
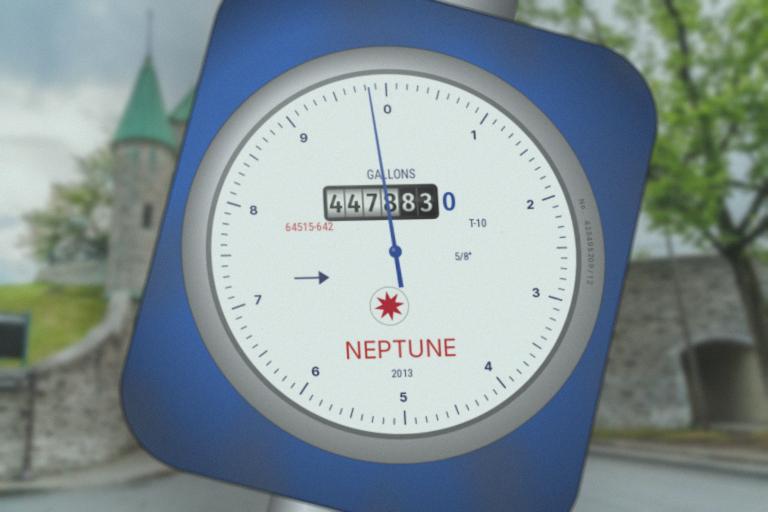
4478829.8gal
